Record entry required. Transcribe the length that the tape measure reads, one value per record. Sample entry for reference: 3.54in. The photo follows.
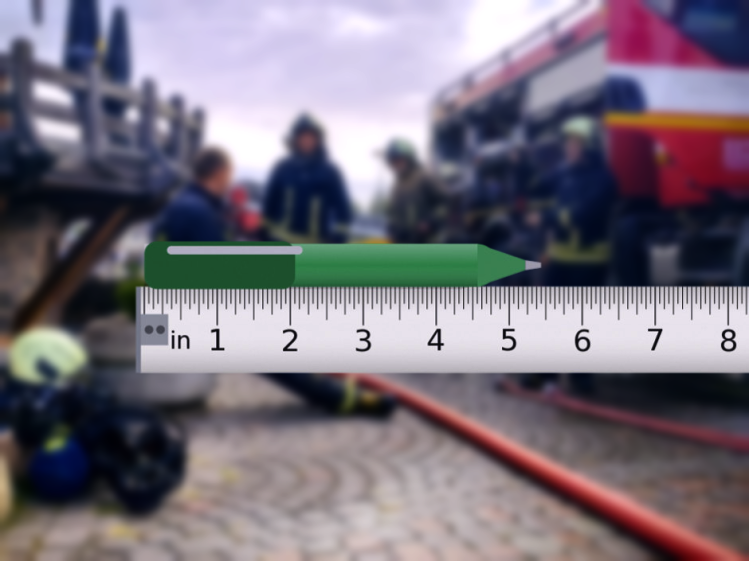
5.4375in
